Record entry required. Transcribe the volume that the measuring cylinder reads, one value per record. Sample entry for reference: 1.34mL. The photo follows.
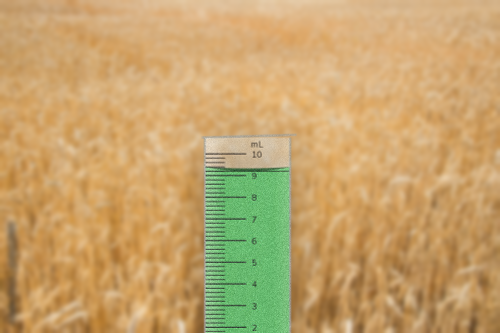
9.2mL
